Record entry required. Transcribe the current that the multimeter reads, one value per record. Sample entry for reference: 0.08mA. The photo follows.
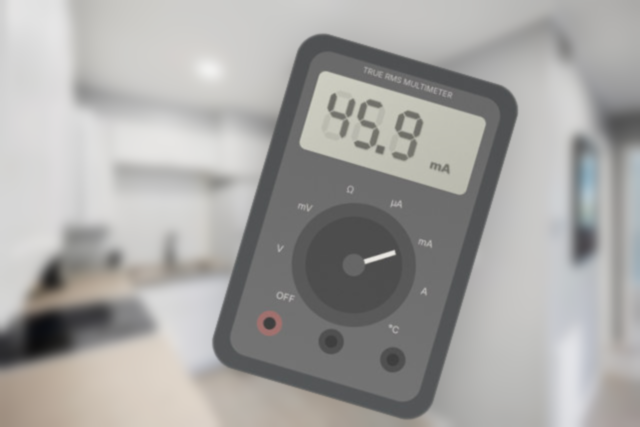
45.9mA
